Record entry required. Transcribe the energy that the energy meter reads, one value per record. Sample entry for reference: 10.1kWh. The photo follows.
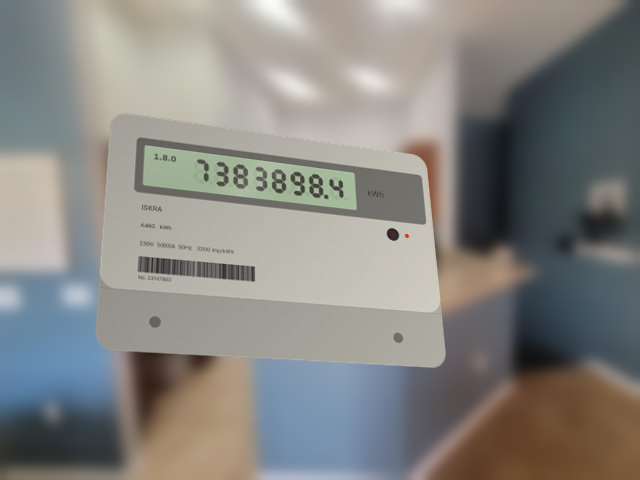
7383898.4kWh
